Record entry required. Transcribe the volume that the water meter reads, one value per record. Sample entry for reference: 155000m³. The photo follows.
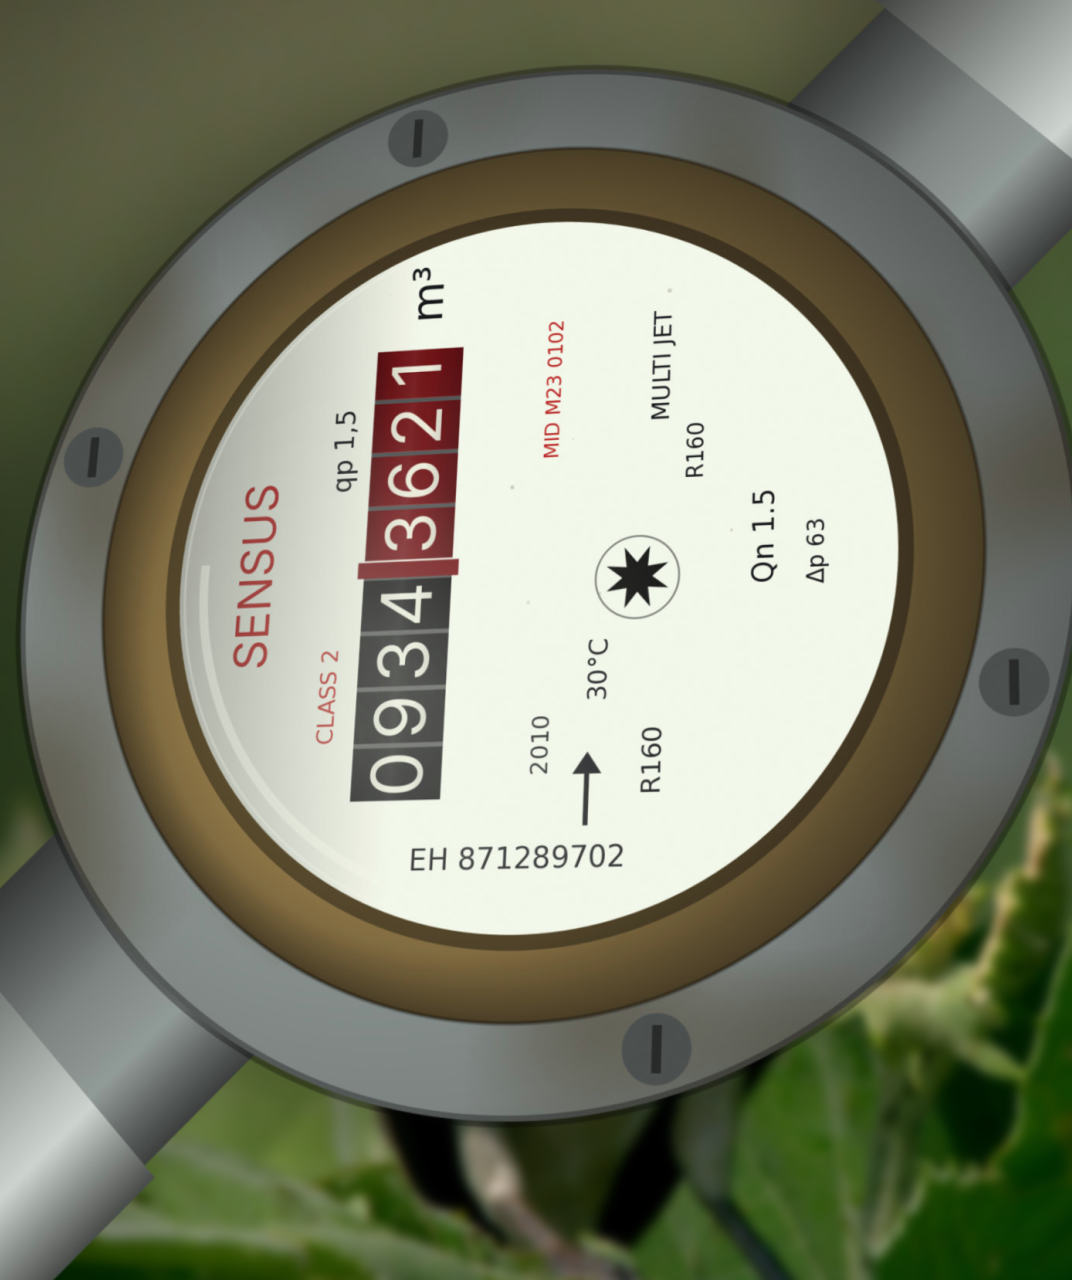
934.3621m³
